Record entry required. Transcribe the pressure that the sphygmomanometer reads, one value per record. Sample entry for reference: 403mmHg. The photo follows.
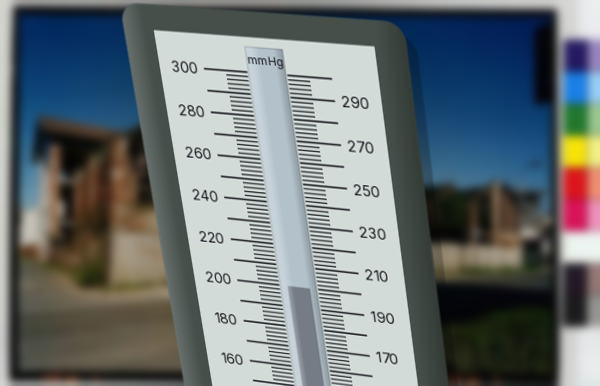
200mmHg
